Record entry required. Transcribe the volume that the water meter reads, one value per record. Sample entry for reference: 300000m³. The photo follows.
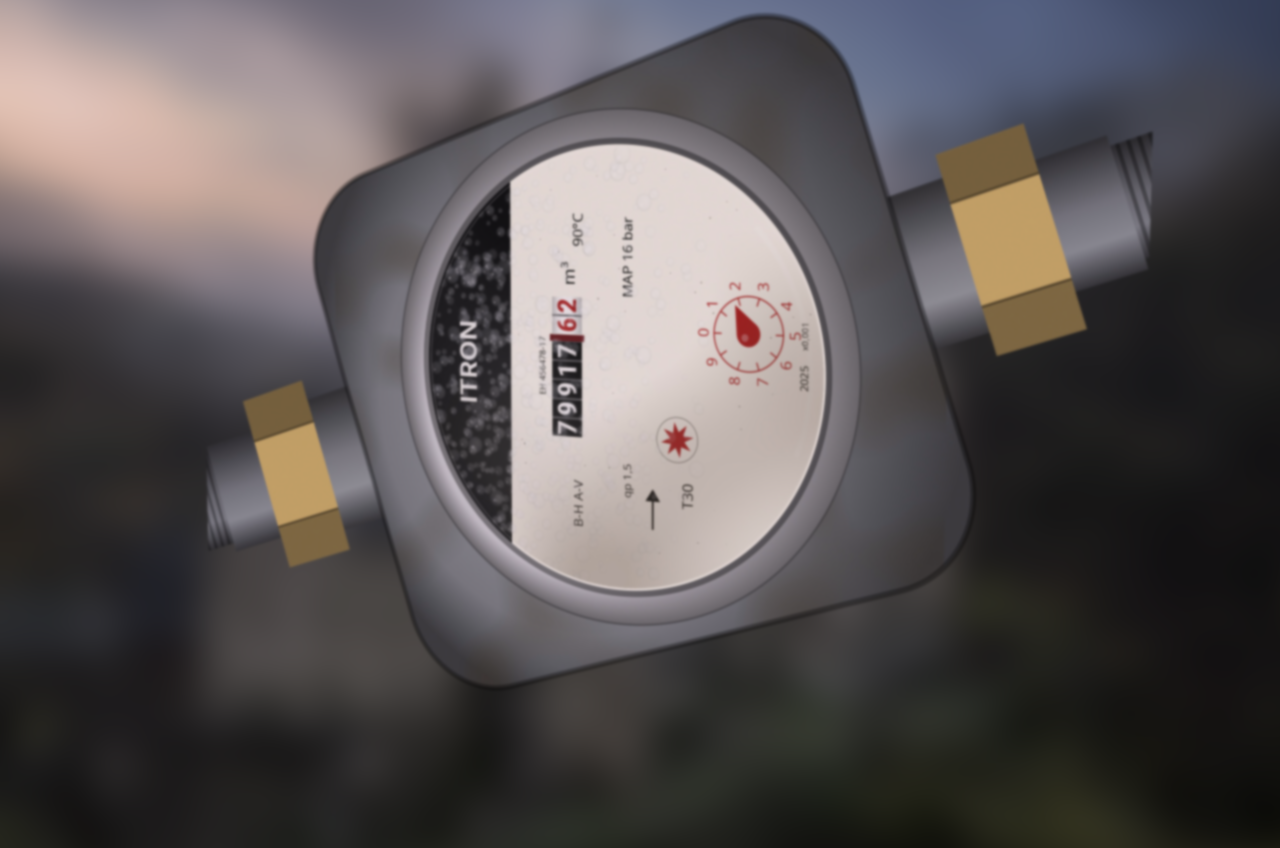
79917.621m³
